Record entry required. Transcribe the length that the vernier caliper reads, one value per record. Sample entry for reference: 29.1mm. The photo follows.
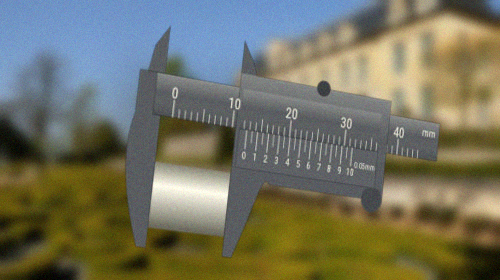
12.5mm
